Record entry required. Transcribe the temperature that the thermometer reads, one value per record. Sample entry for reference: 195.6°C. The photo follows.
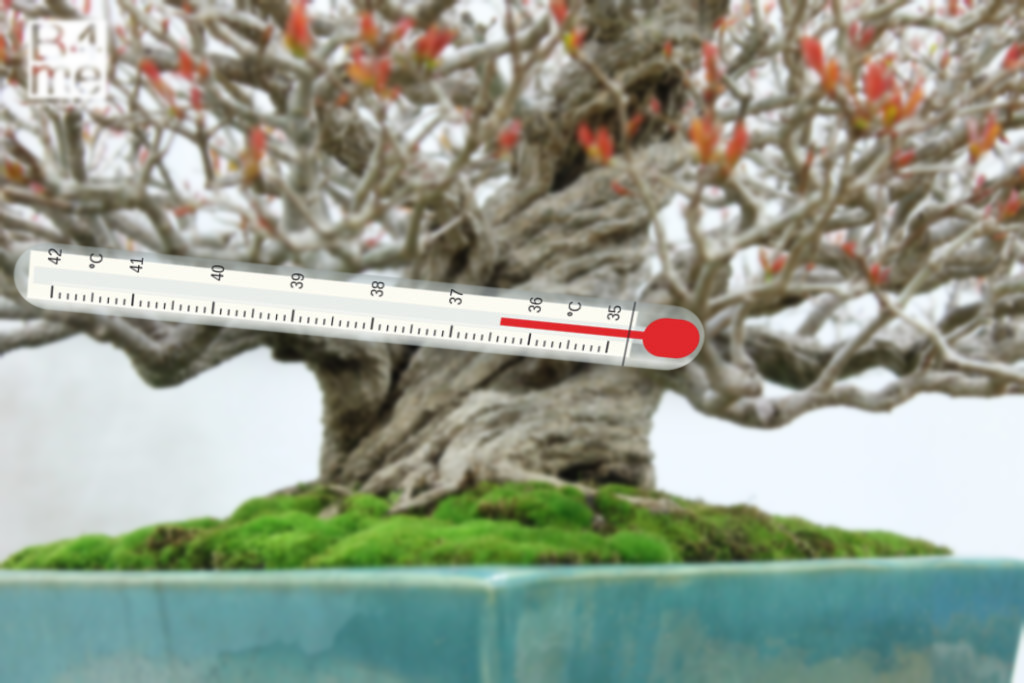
36.4°C
